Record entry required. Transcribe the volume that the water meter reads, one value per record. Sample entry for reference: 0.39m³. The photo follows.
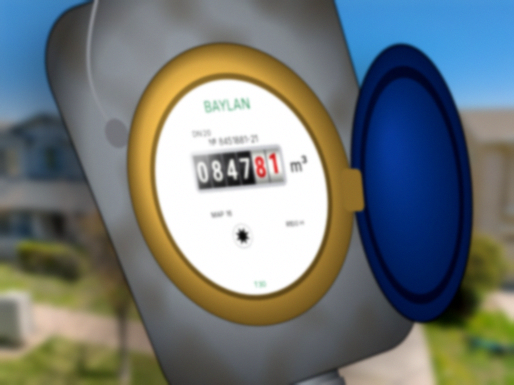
847.81m³
